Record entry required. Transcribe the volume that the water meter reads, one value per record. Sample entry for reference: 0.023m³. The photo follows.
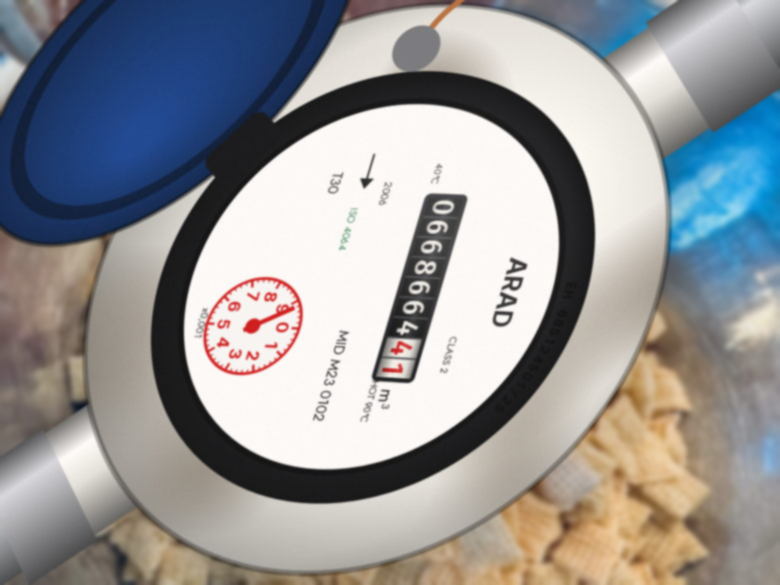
668664.409m³
